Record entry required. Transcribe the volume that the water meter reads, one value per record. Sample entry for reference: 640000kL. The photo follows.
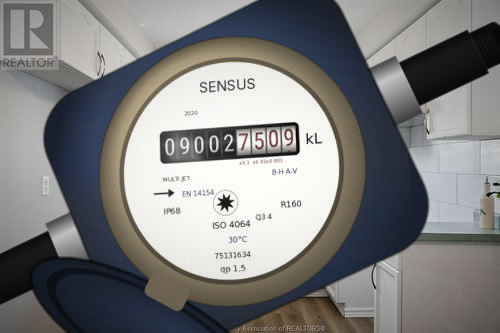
9002.7509kL
